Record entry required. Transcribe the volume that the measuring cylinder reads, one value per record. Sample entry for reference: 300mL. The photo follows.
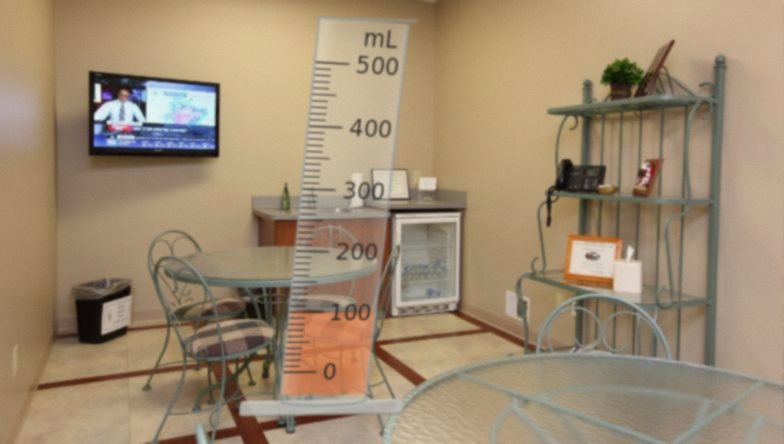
100mL
